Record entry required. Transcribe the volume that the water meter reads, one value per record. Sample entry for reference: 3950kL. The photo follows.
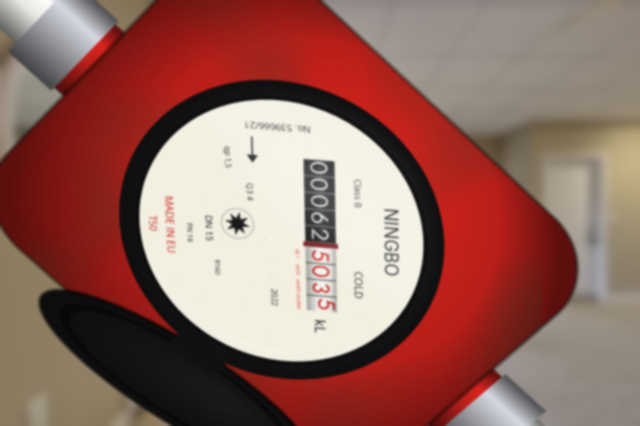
62.5035kL
